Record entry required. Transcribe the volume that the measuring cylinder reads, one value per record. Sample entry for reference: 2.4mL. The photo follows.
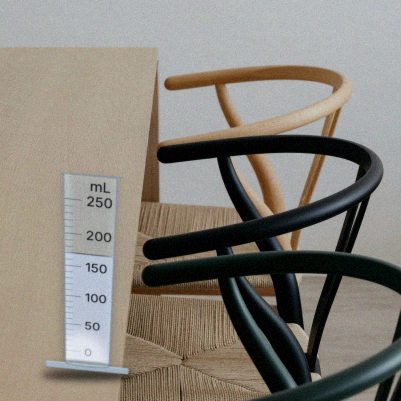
170mL
